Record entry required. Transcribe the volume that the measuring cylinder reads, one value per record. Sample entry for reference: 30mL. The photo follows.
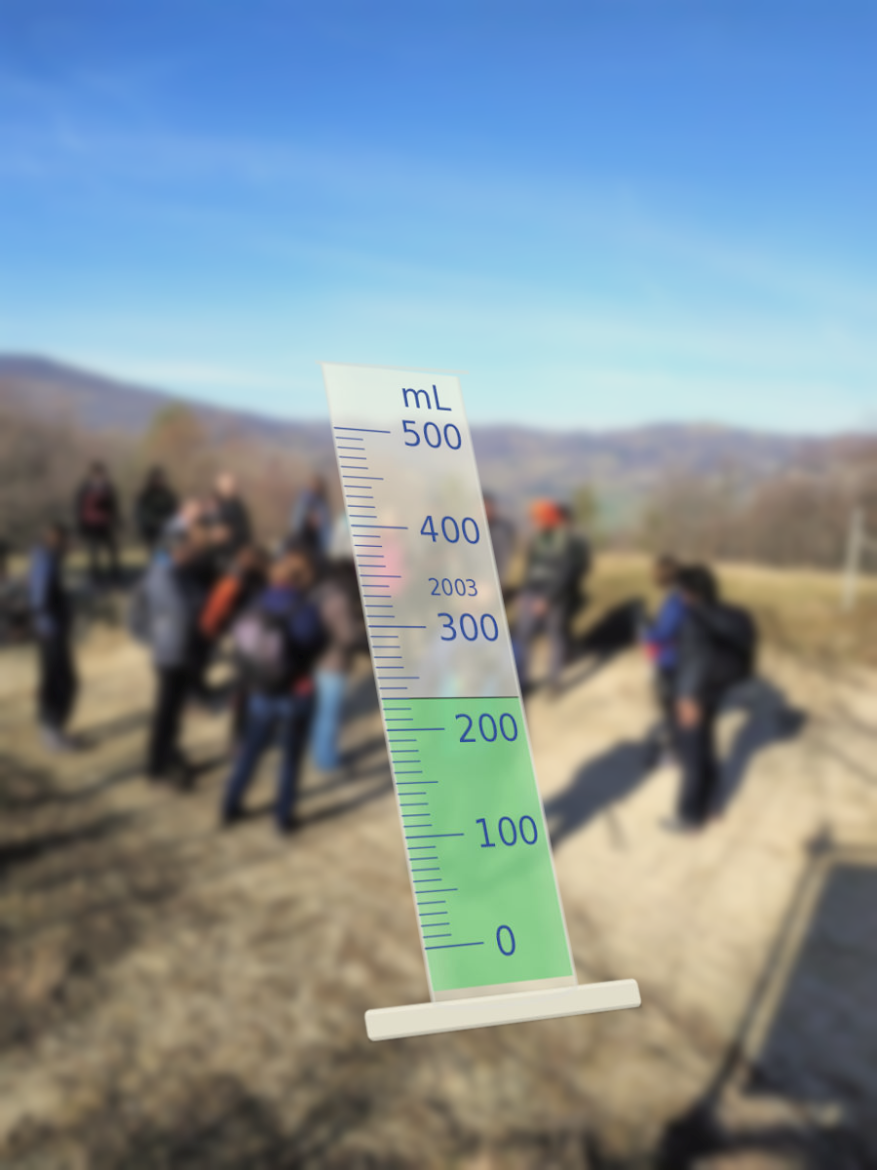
230mL
